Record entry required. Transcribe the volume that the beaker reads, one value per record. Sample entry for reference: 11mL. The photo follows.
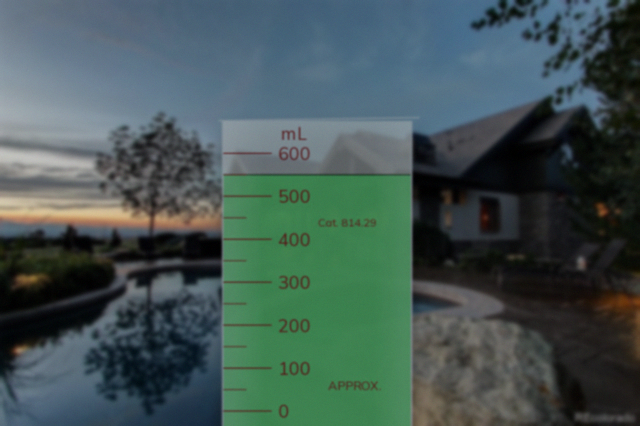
550mL
